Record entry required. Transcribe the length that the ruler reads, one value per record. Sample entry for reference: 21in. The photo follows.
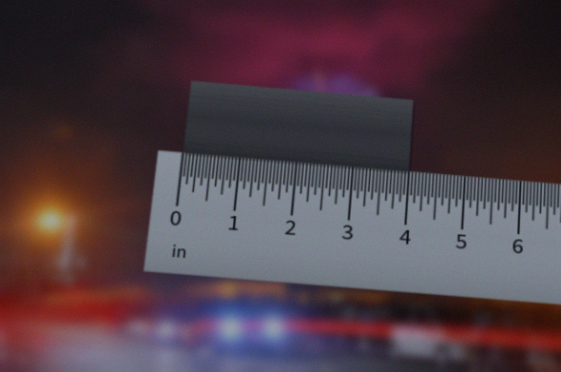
4in
